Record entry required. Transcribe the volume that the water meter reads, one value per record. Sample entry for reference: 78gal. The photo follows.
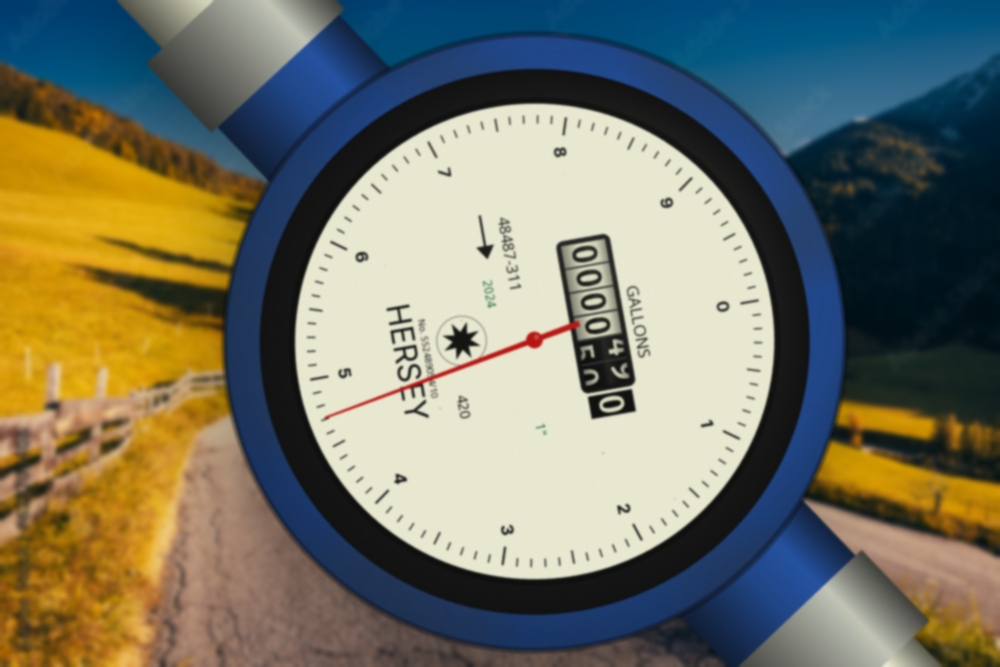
494.7gal
